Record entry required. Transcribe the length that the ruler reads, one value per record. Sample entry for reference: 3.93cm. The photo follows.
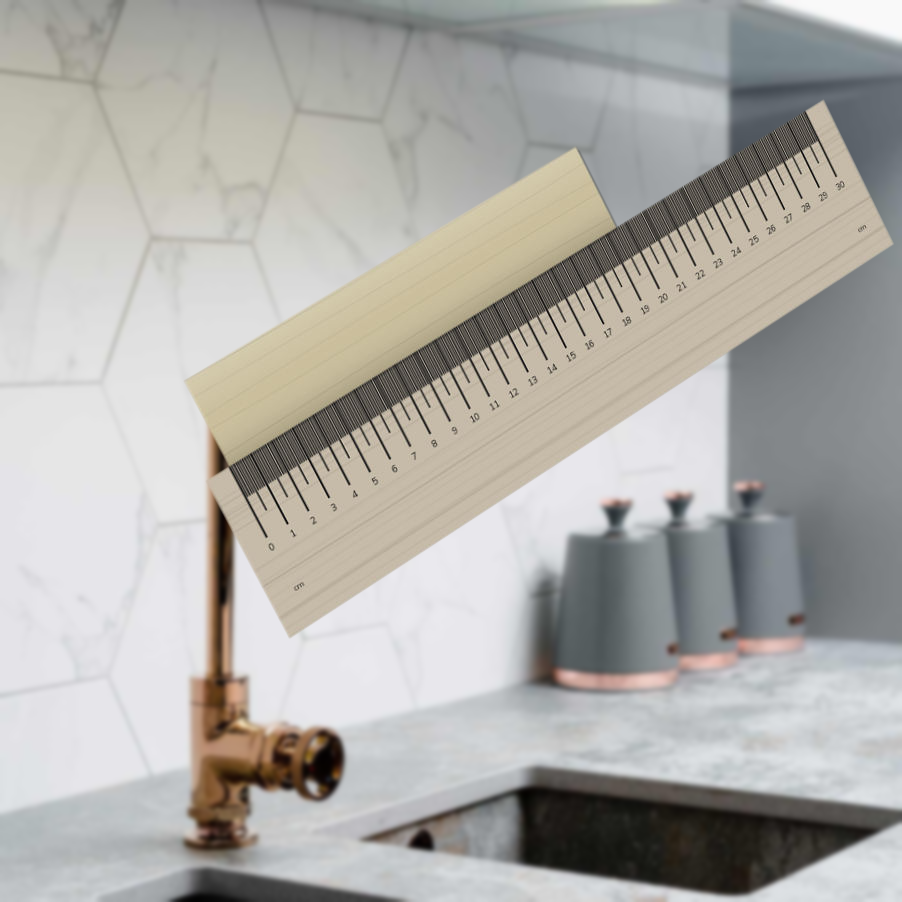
19.5cm
